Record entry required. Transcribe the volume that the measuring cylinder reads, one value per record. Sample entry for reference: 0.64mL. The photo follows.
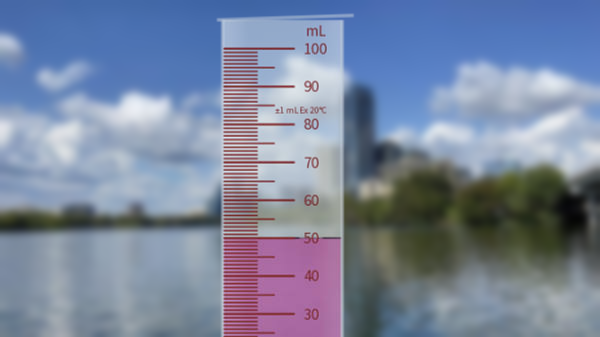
50mL
